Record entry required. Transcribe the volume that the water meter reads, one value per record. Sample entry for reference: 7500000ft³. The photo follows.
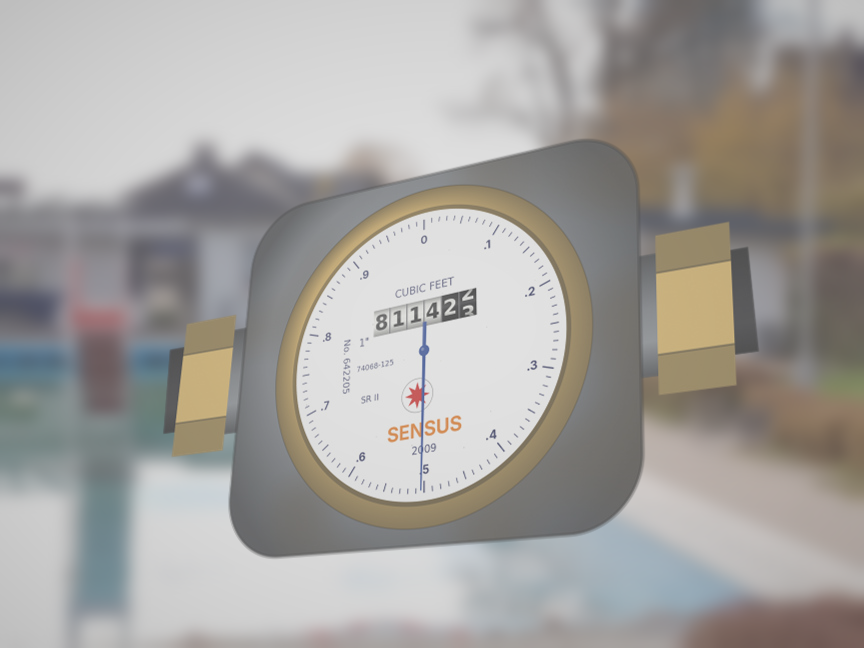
811422.50ft³
